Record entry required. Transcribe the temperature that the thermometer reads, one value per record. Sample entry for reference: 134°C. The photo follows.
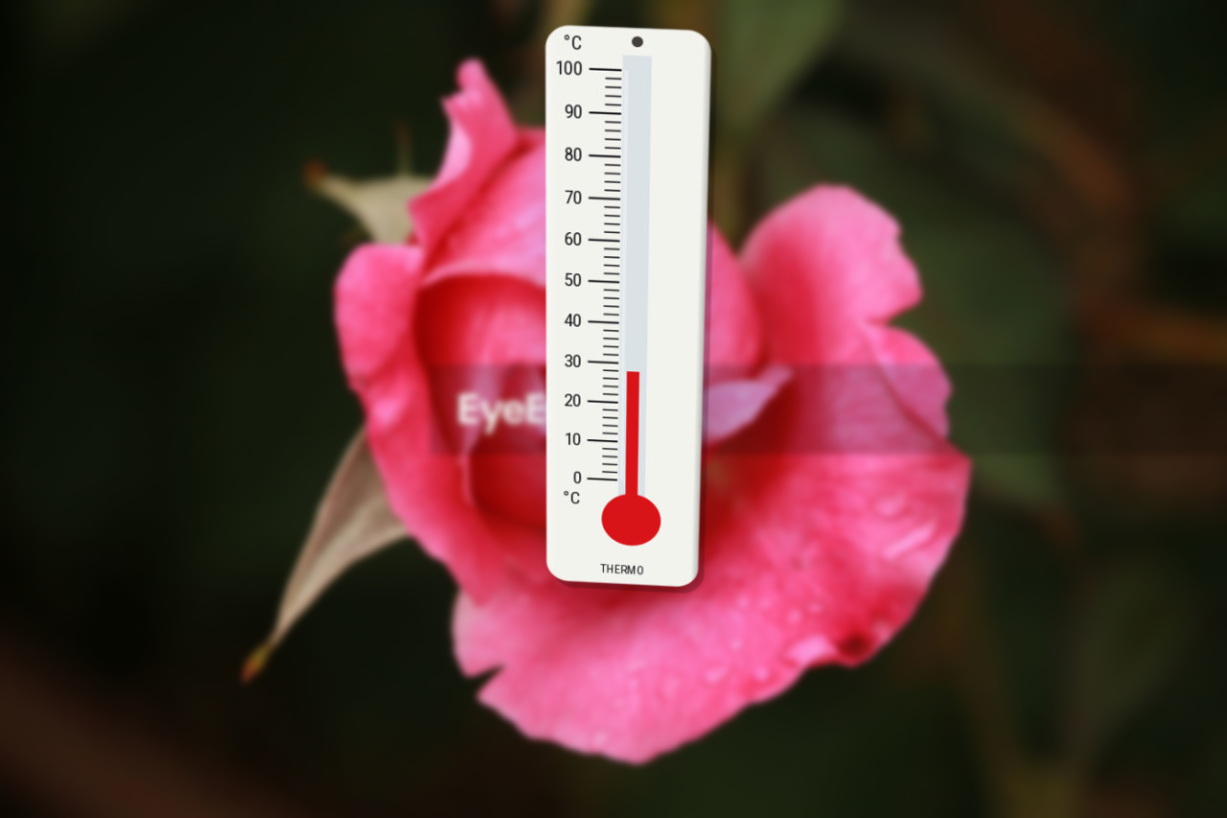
28°C
